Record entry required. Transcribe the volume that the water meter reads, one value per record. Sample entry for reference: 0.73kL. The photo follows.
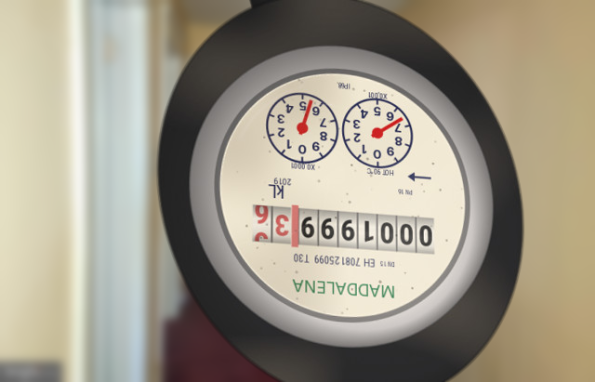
1999.3565kL
